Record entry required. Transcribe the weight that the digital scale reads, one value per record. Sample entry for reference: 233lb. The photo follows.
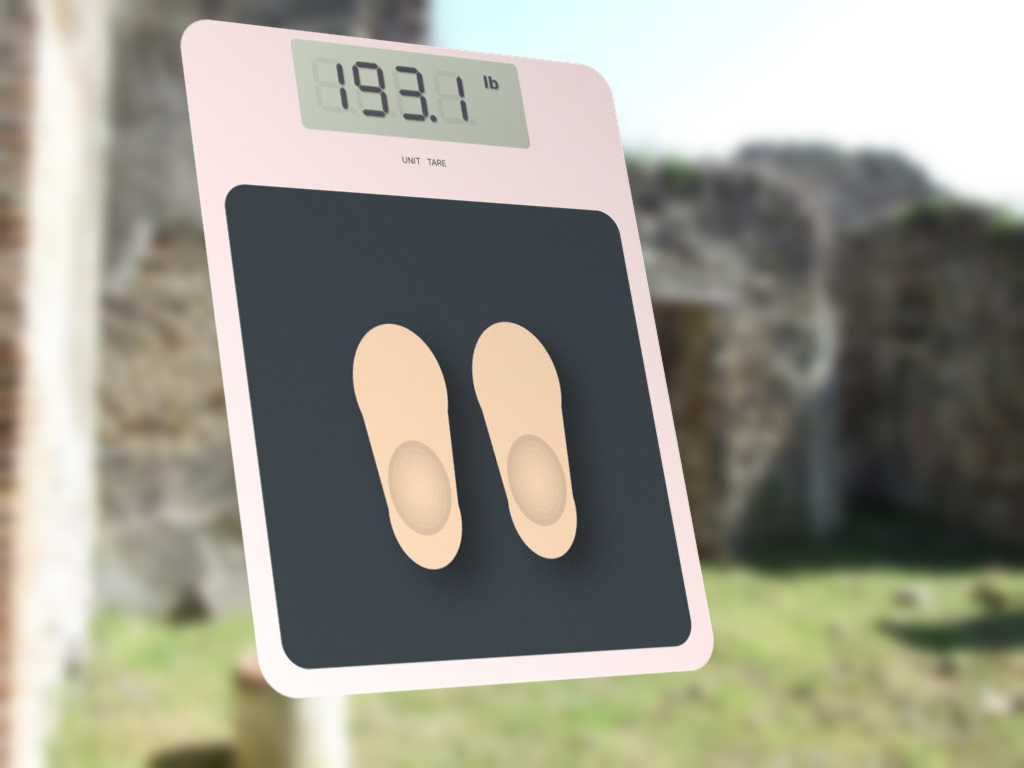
193.1lb
